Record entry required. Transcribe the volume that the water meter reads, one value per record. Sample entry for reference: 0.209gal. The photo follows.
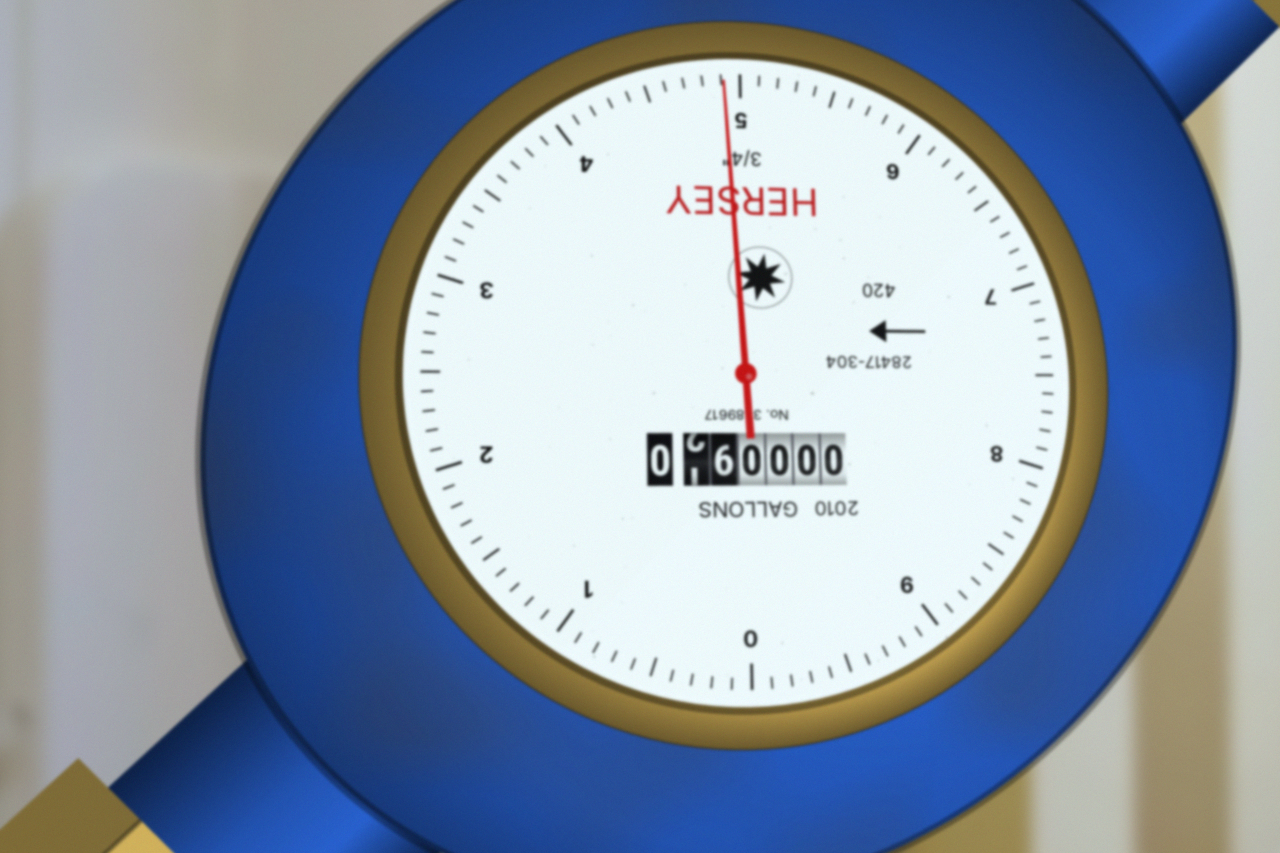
914.9gal
